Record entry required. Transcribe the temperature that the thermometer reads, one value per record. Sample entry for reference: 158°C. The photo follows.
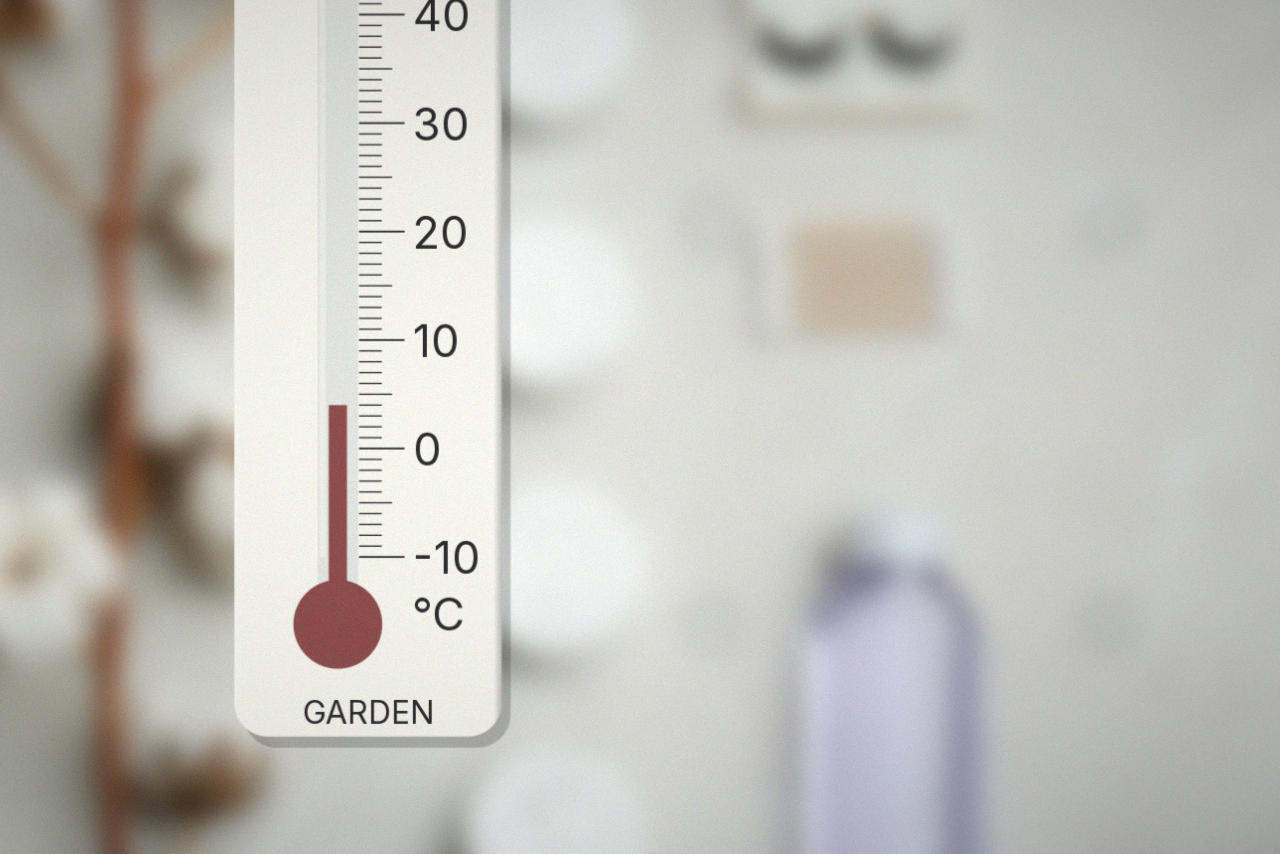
4°C
